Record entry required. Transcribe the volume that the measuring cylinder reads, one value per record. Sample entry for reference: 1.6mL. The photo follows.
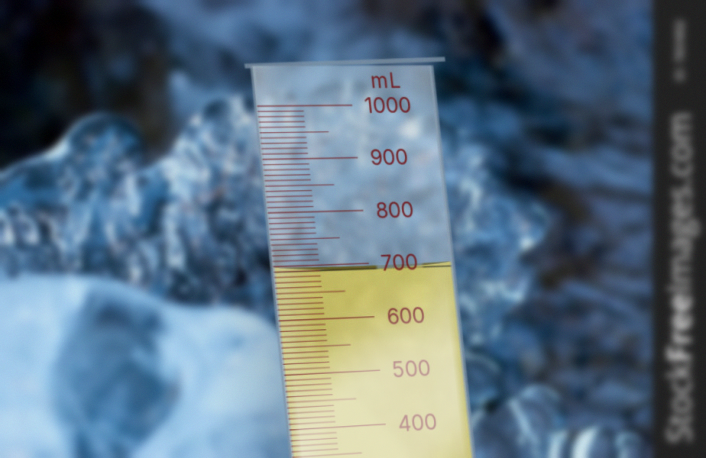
690mL
